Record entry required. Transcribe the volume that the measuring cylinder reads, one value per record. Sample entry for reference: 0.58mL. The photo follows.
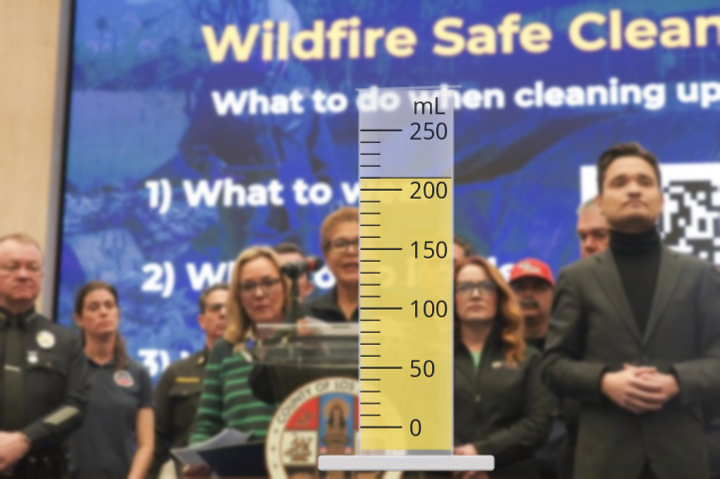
210mL
